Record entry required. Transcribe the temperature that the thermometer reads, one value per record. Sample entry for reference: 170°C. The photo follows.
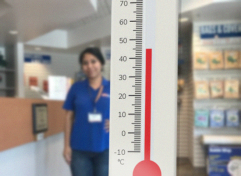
45°C
